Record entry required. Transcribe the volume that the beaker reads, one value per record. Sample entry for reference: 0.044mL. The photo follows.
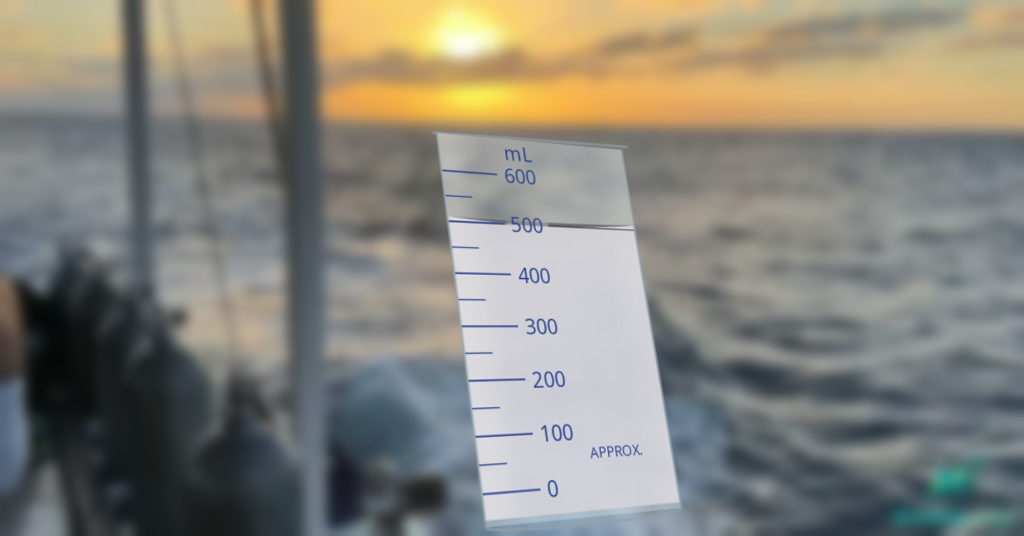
500mL
